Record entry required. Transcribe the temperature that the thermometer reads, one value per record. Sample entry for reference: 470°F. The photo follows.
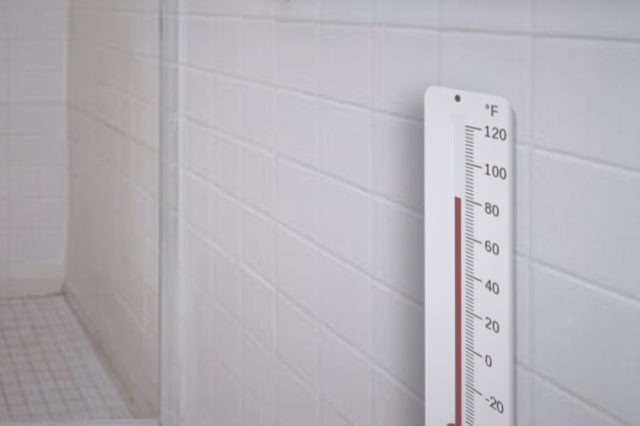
80°F
